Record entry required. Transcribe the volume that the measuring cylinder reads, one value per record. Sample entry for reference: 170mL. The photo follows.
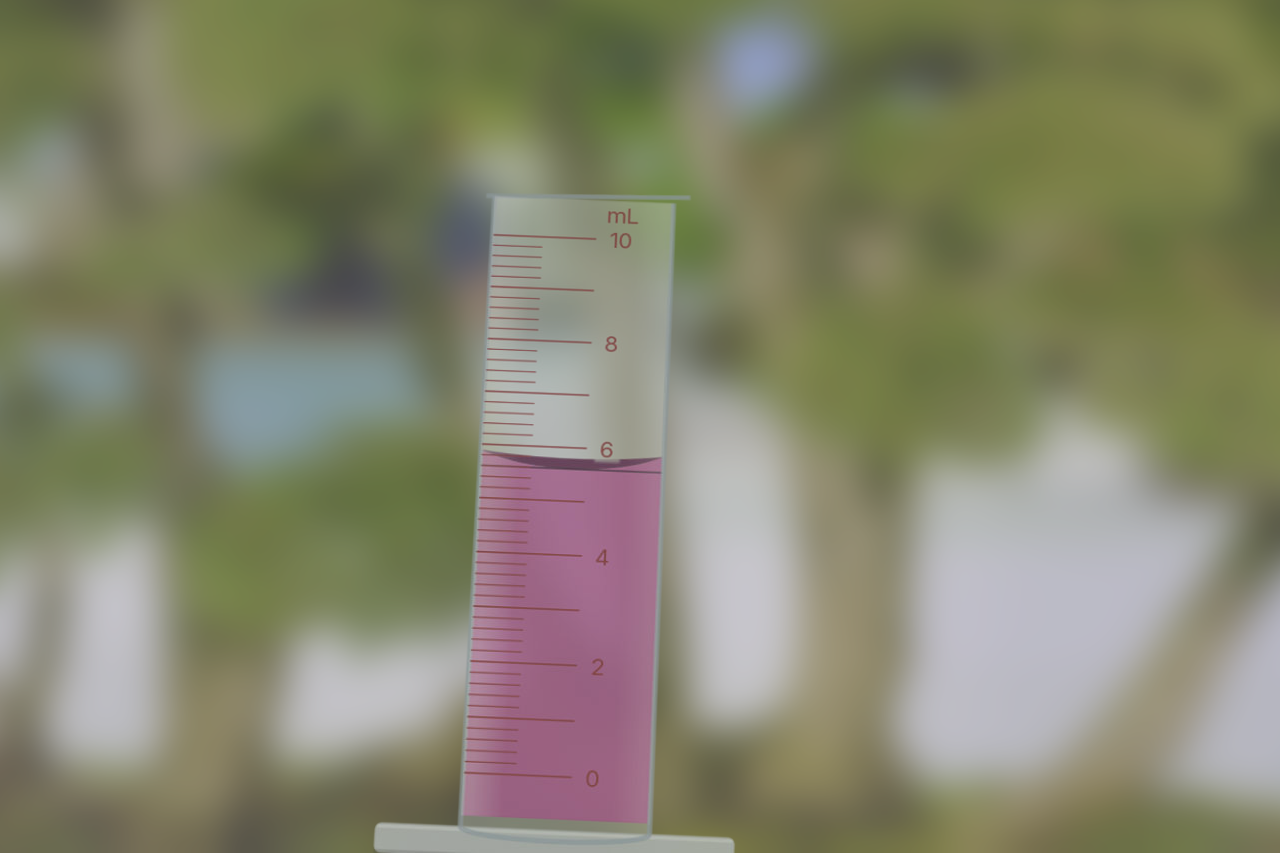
5.6mL
